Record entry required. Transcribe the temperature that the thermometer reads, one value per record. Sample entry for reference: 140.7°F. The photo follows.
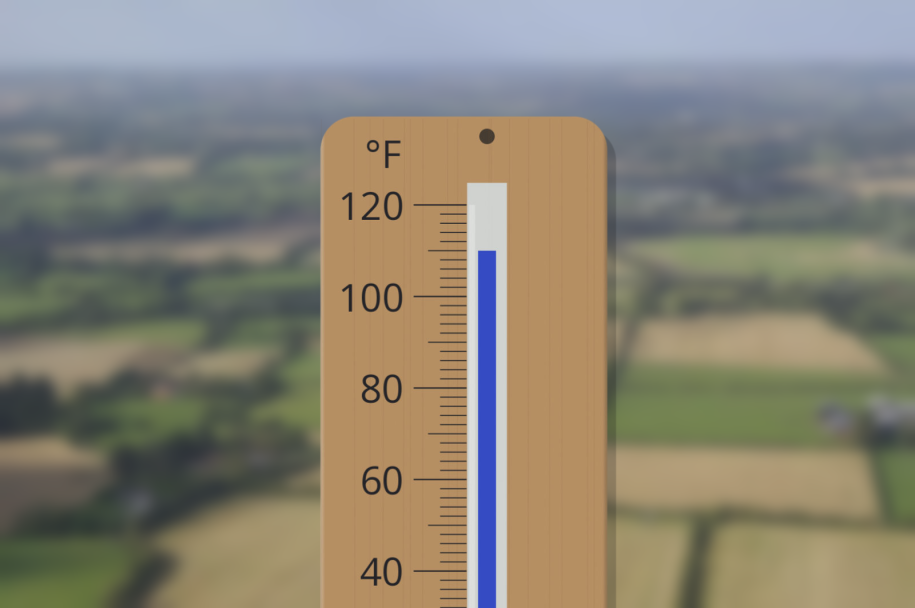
110°F
